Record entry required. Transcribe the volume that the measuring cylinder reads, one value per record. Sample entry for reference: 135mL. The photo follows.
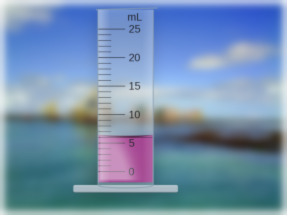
6mL
